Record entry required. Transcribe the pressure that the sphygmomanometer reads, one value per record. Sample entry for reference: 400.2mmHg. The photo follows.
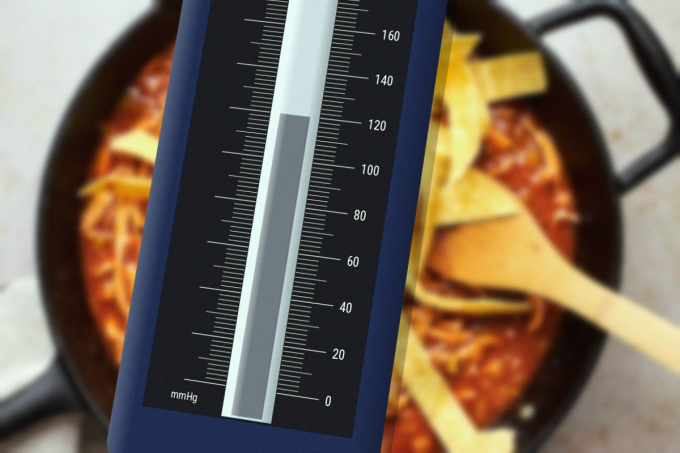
120mmHg
